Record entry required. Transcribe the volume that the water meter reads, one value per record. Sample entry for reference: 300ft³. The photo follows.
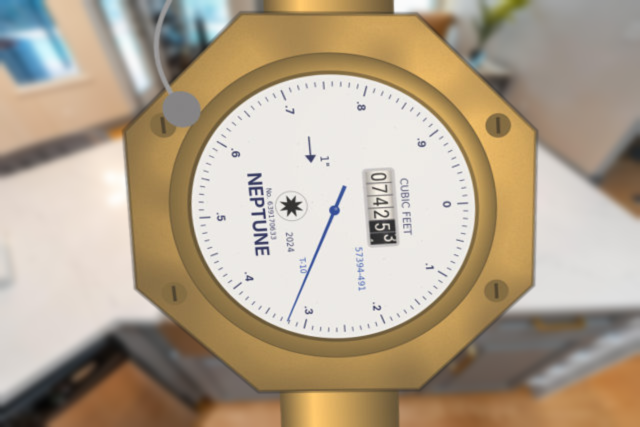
74253.32ft³
